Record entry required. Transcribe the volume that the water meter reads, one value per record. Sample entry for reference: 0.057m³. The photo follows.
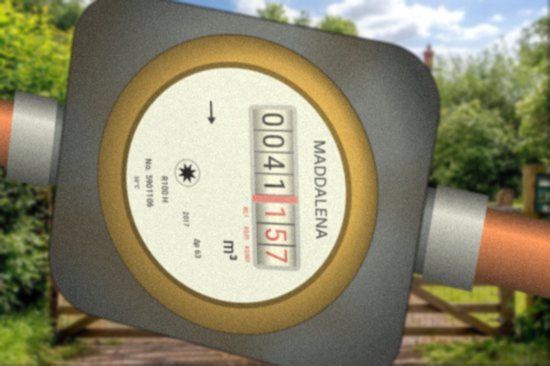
41.157m³
